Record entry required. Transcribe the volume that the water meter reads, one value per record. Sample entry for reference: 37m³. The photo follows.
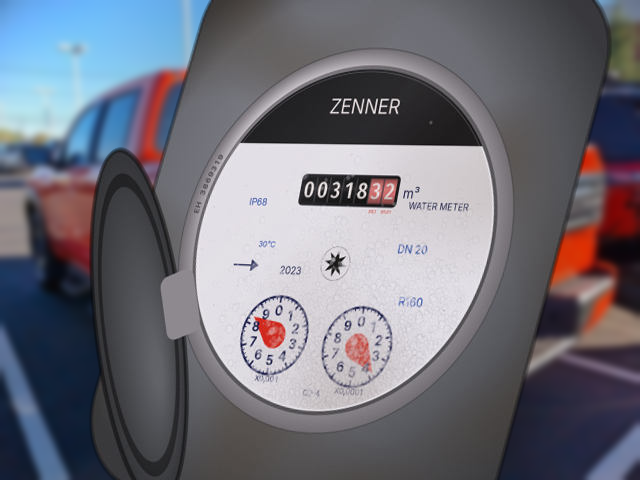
318.3283m³
